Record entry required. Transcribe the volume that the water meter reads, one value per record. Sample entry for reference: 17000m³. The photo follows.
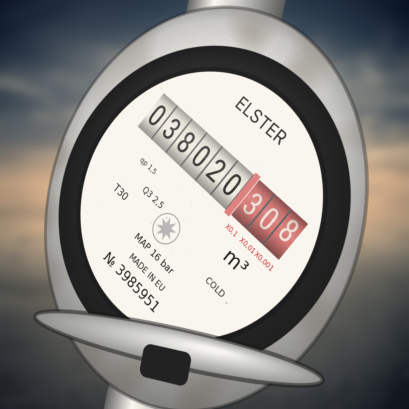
38020.308m³
